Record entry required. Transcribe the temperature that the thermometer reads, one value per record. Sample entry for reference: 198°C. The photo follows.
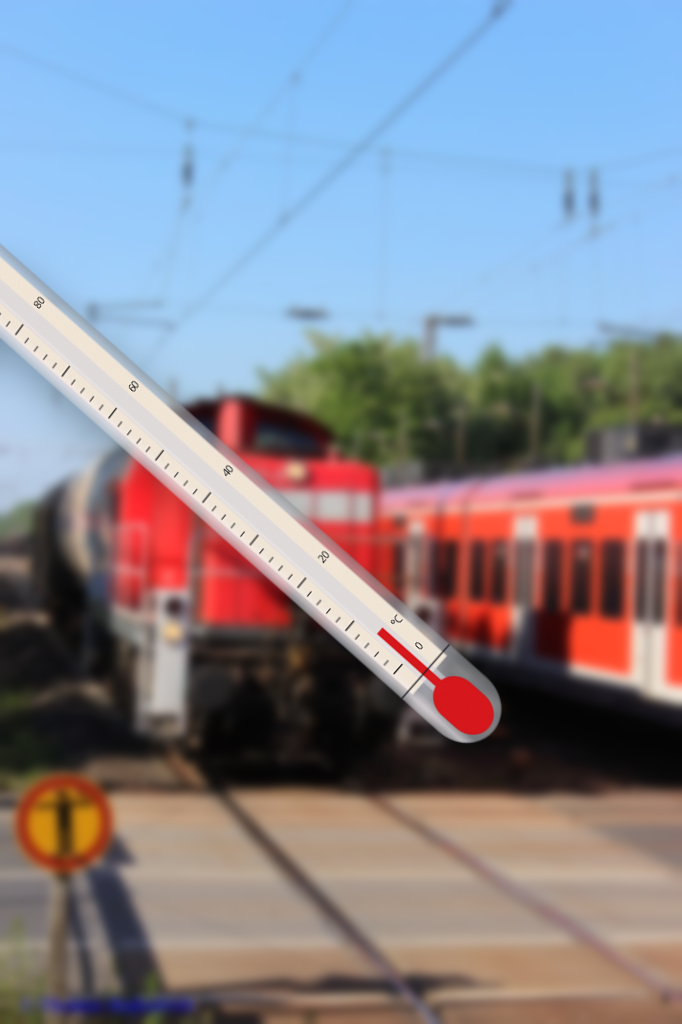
6°C
